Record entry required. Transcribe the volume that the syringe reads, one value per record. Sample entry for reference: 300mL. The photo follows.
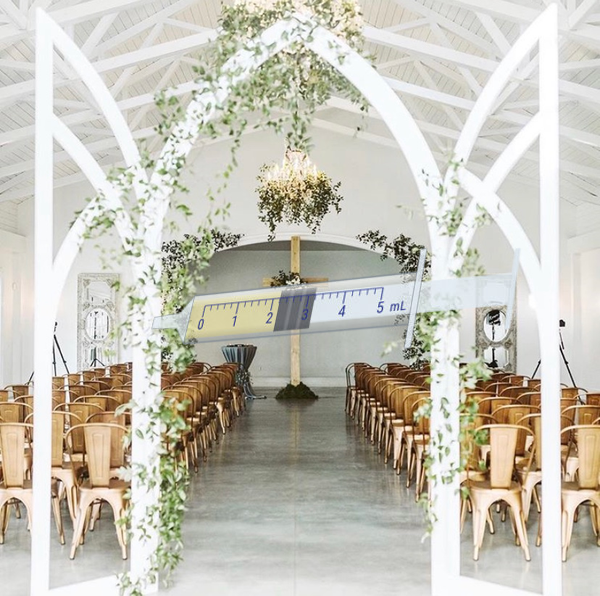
2.2mL
